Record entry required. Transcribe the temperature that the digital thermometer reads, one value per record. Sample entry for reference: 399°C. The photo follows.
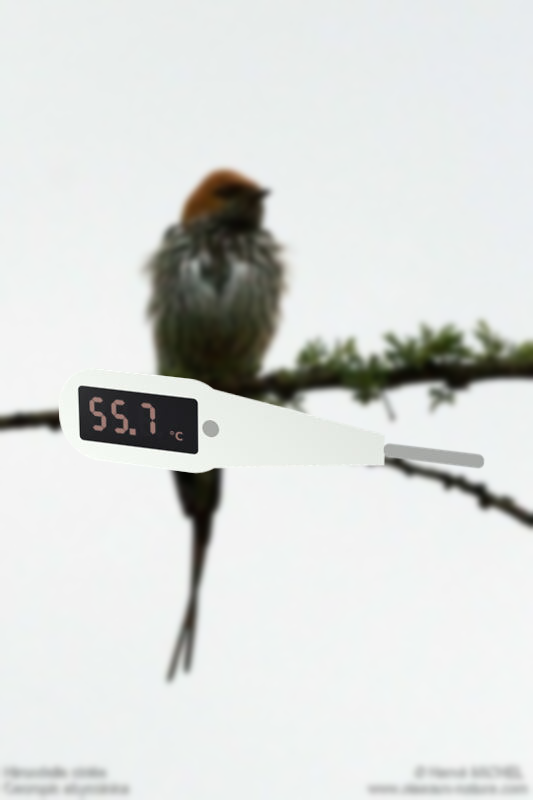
55.7°C
